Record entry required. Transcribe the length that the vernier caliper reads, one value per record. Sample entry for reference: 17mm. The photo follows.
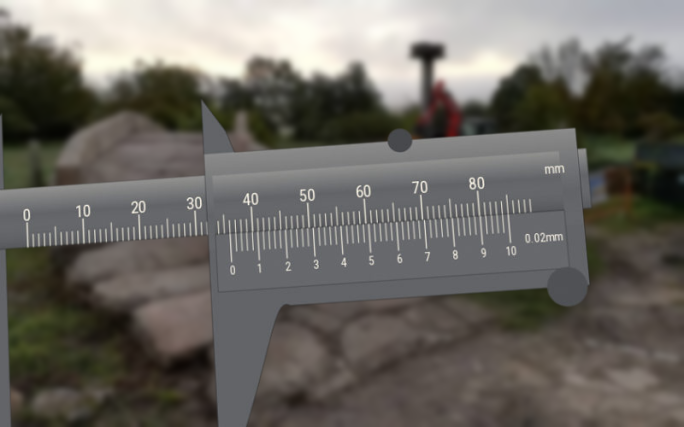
36.0mm
